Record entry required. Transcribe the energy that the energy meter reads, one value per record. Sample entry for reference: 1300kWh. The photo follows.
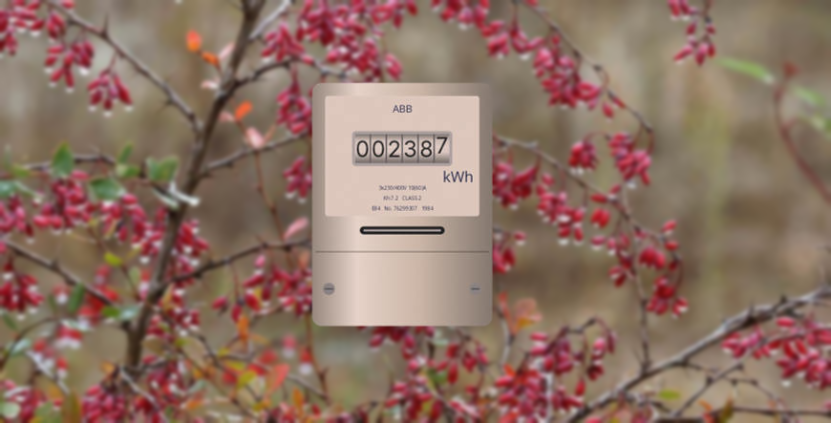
2387kWh
